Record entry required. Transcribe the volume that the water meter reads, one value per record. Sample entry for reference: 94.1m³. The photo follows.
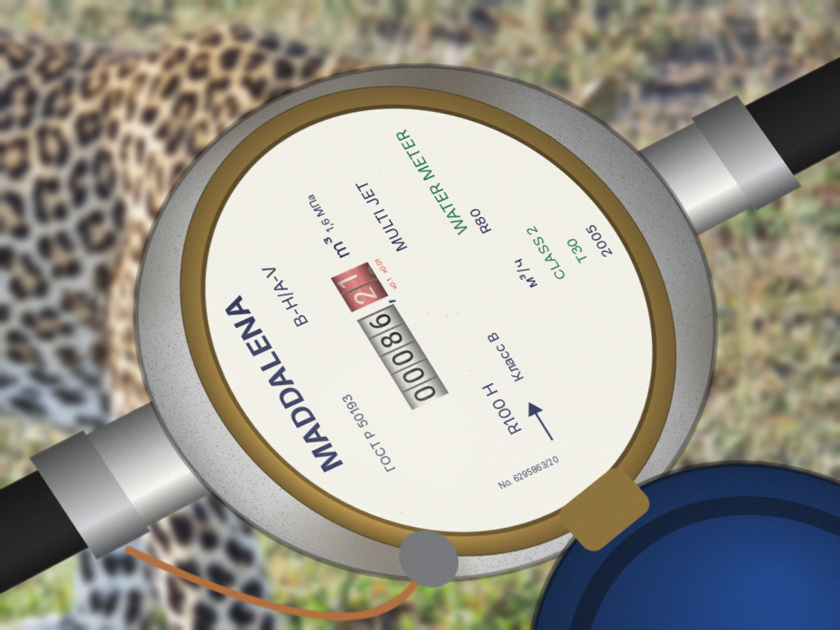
86.21m³
